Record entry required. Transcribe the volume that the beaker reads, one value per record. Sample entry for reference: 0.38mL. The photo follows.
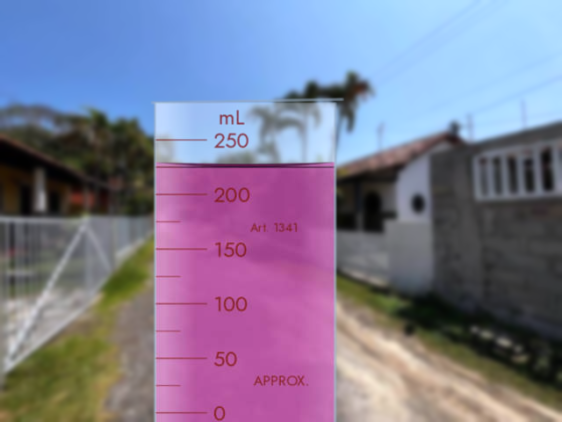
225mL
